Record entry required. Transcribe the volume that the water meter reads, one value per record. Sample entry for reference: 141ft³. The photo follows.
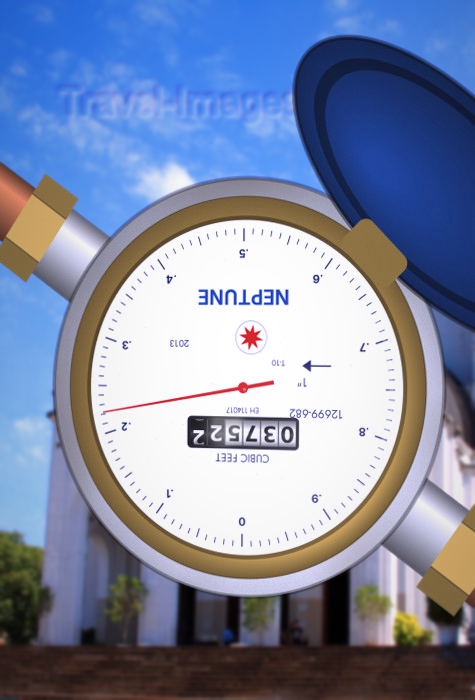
37522.22ft³
